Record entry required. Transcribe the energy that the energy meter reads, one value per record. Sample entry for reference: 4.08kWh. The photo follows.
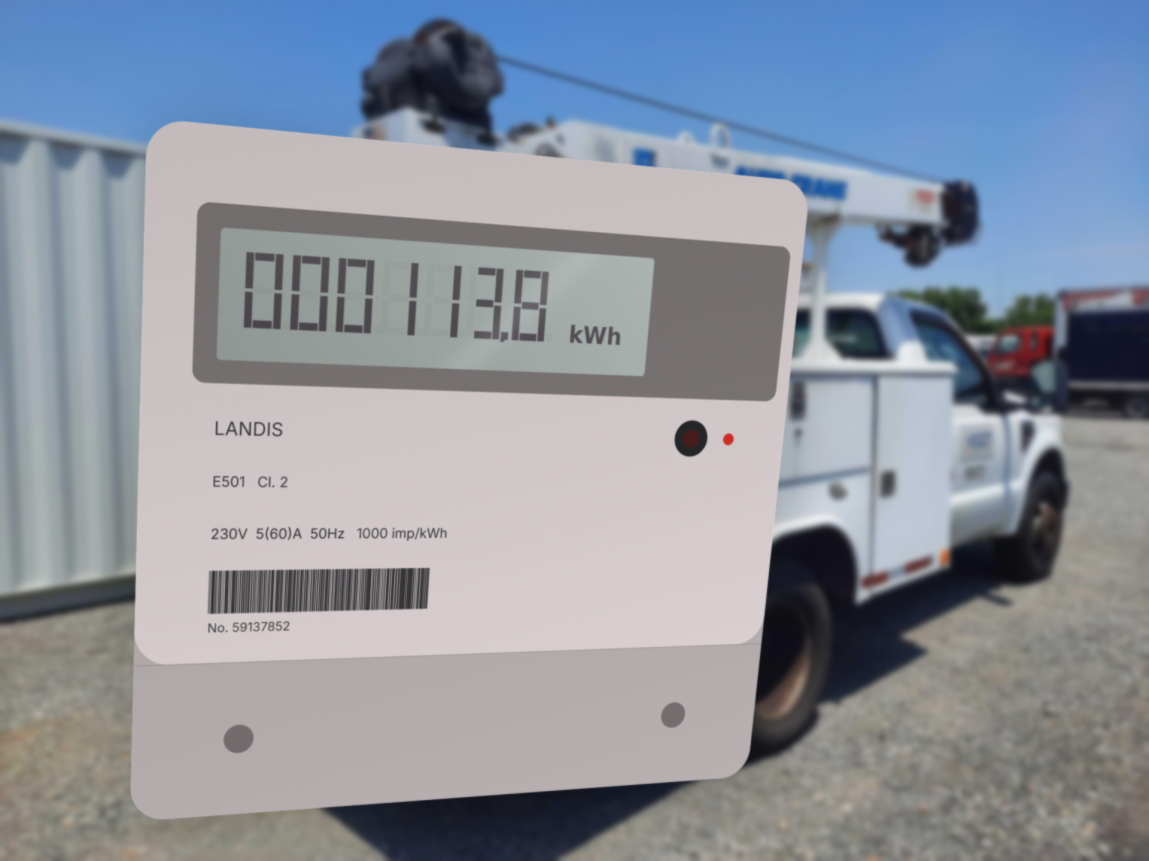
113.8kWh
